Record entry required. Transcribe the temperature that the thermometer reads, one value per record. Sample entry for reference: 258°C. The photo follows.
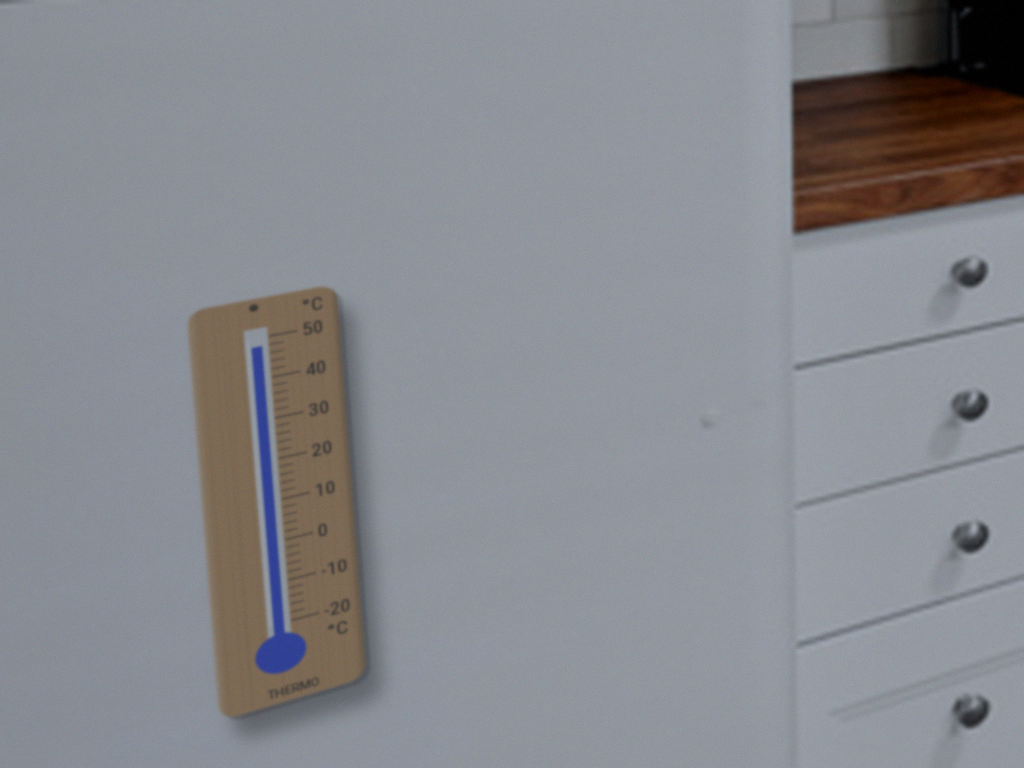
48°C
